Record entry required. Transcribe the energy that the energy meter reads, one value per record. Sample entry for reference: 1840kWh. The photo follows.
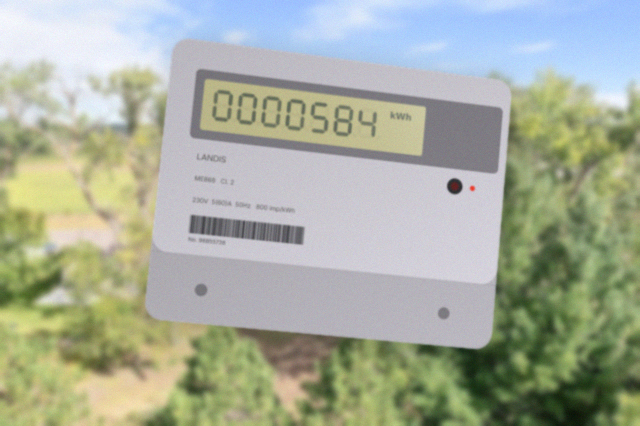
584kWh
